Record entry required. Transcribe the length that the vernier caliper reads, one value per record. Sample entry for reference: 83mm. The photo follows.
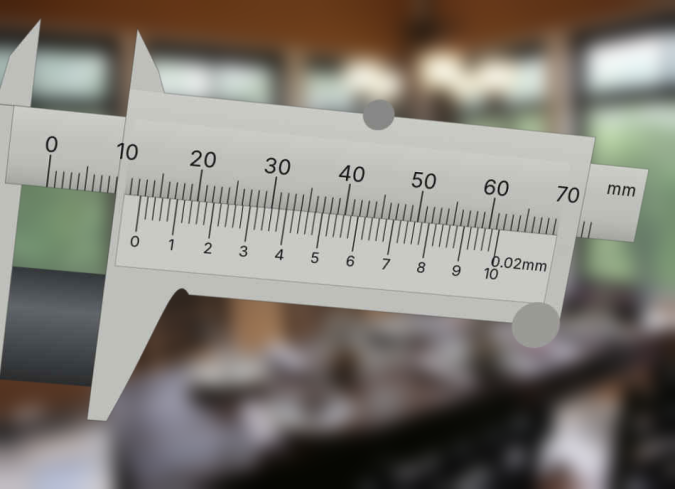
12.4mm
